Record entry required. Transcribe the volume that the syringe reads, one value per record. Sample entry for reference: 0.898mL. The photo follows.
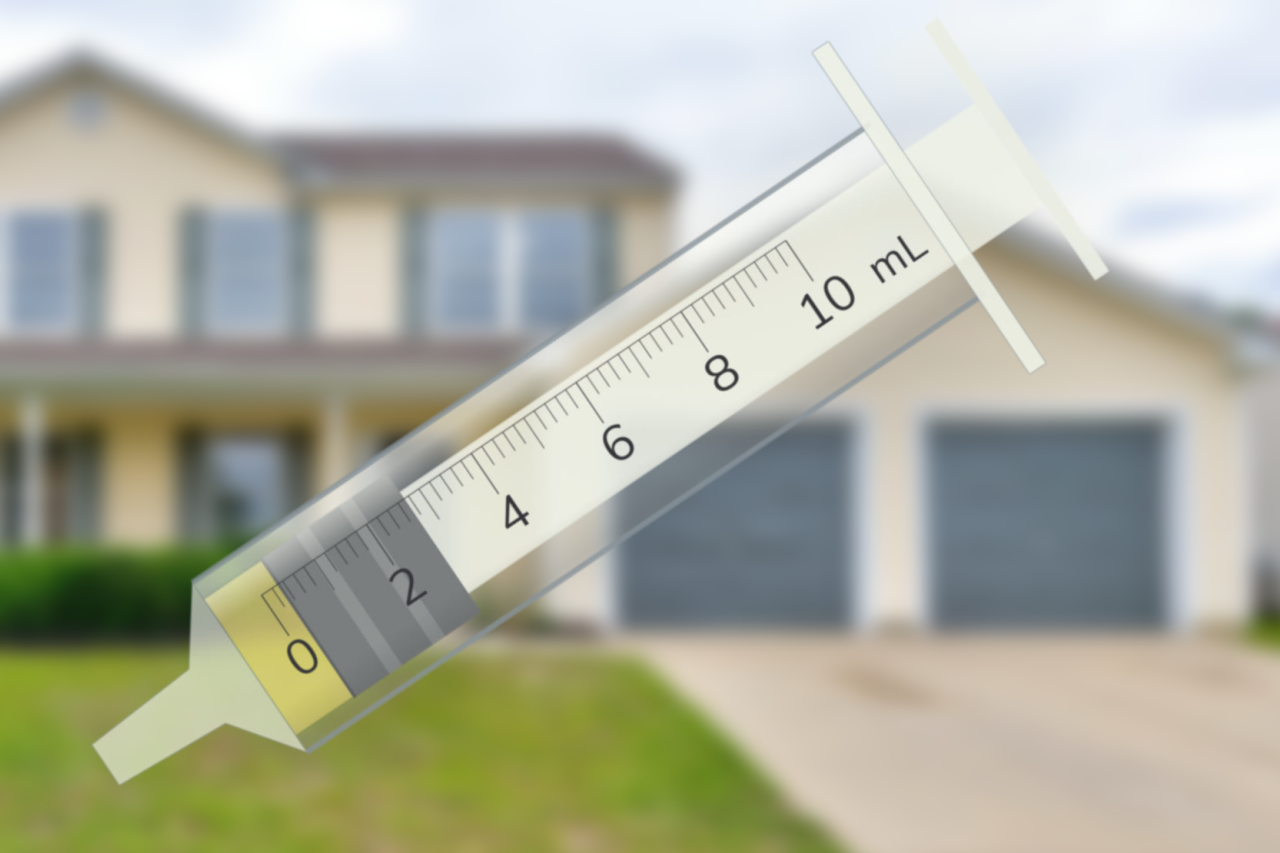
0.3mL
